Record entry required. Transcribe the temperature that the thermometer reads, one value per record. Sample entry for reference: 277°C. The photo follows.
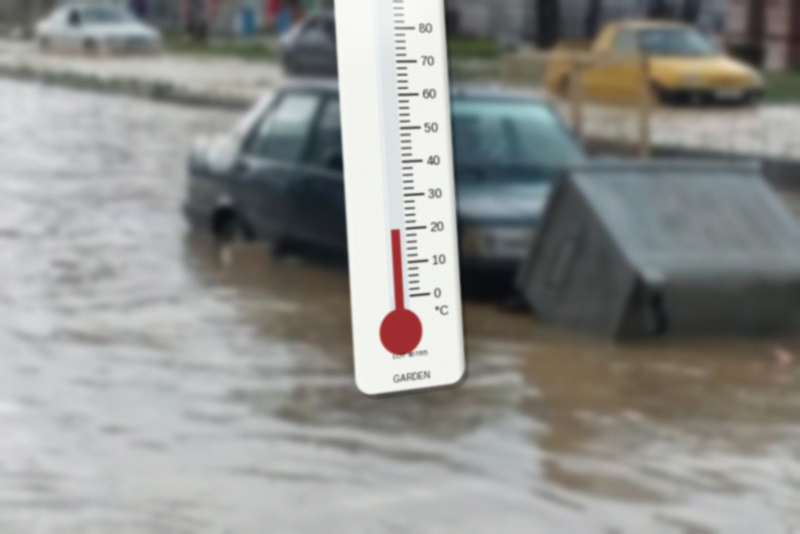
20°C
